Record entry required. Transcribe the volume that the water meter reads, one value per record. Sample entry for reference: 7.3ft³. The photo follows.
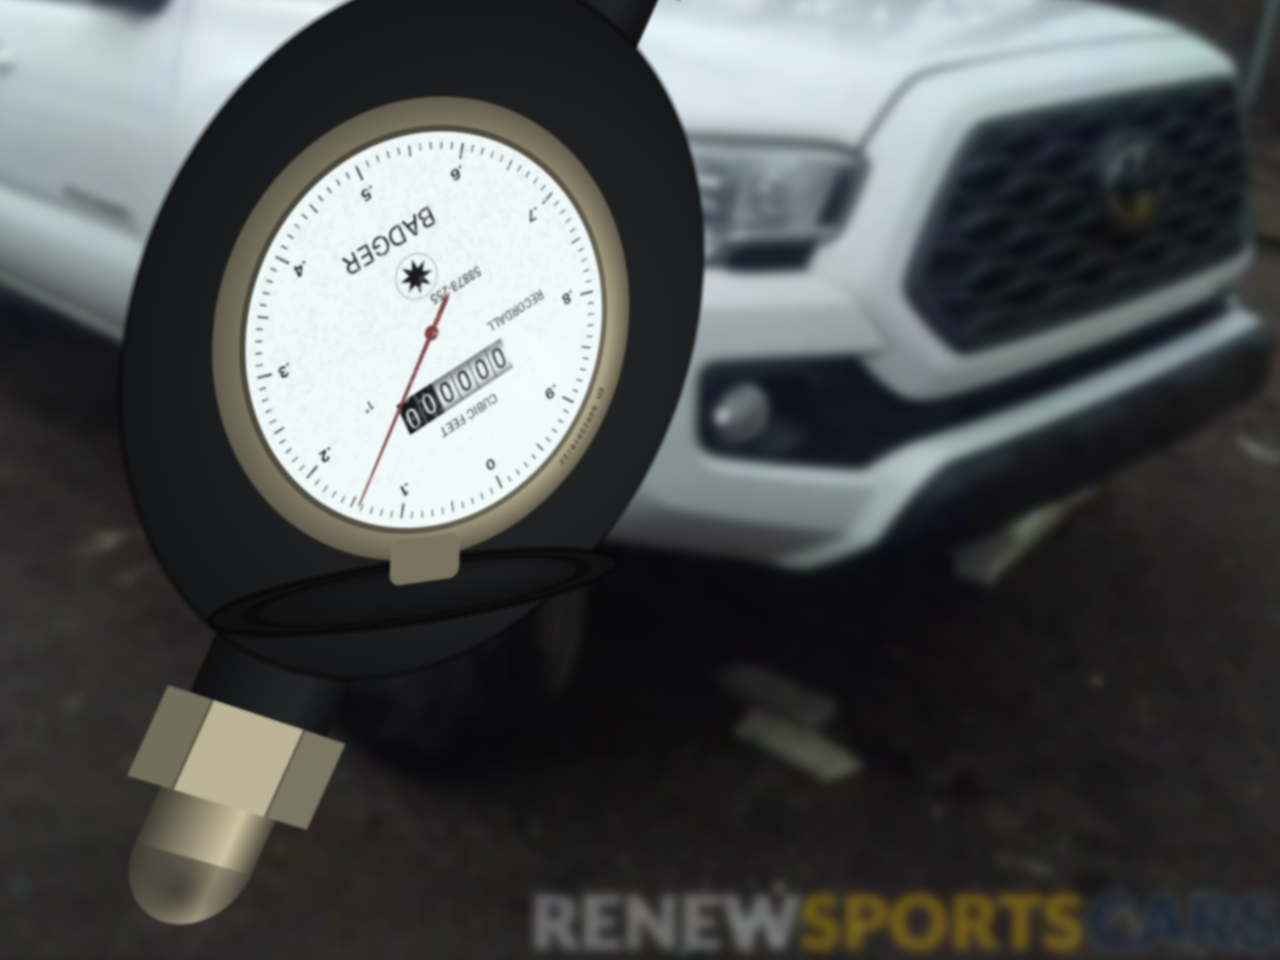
0.14ft³
